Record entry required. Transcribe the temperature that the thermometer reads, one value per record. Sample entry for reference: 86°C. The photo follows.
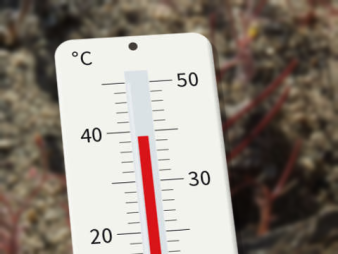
39°C
